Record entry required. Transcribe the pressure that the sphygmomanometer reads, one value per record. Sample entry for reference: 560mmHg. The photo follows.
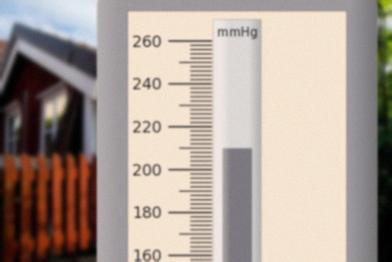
210mmHg
